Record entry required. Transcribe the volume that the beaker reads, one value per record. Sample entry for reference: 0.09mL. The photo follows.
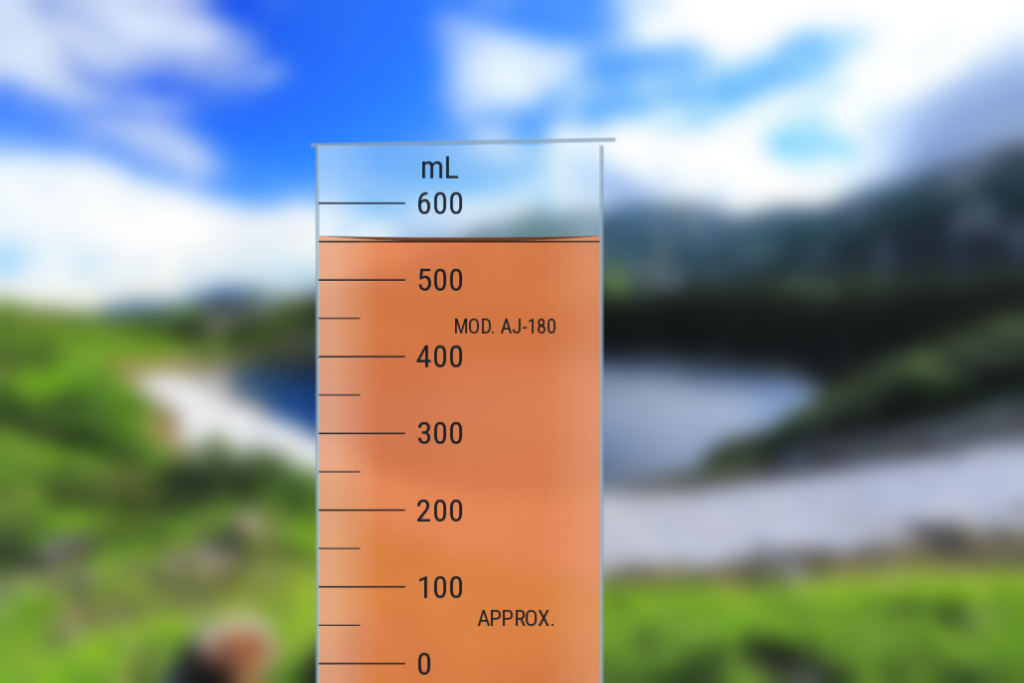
550mL
